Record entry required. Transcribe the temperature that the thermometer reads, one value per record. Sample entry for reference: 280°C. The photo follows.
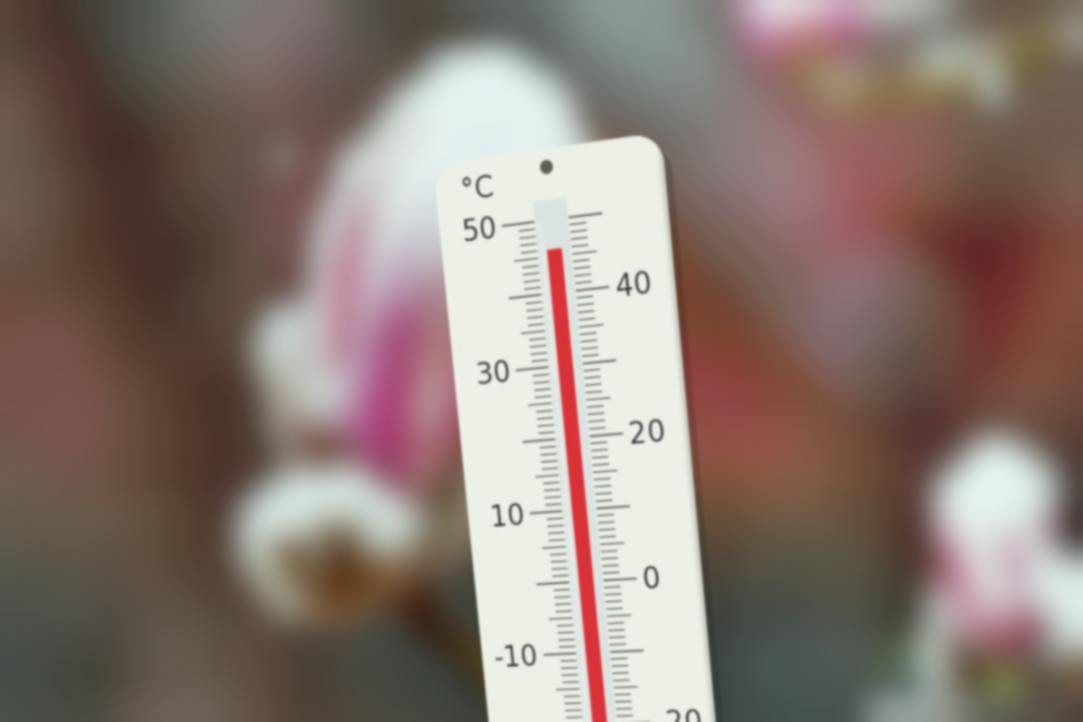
46°C
